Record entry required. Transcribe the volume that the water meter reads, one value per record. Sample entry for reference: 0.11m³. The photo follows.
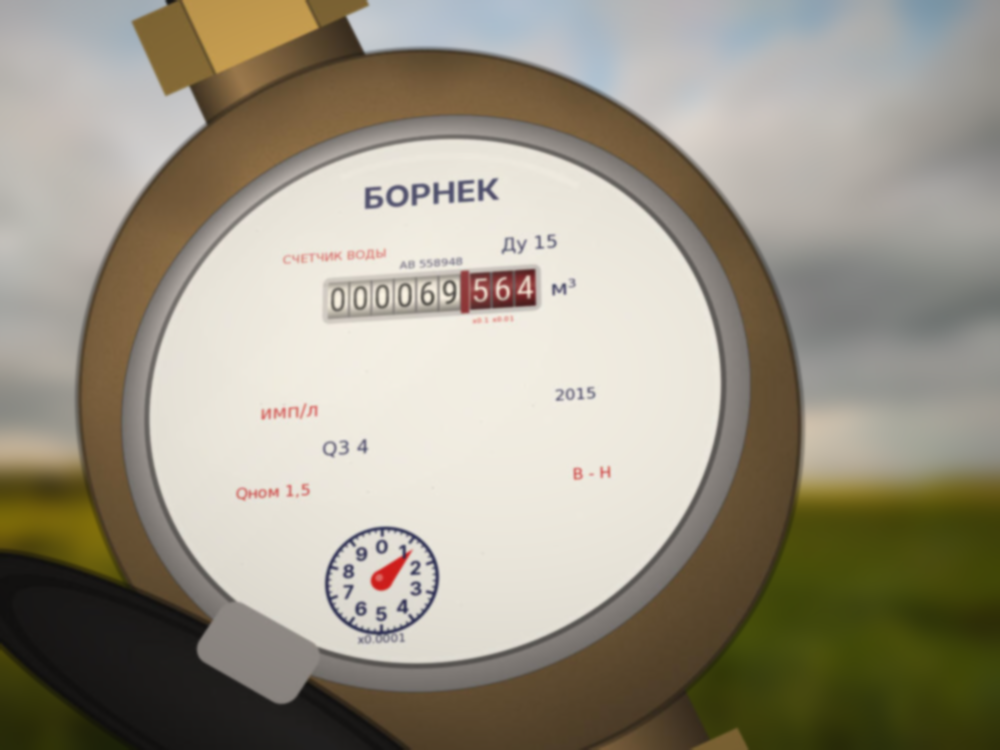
69.5641m³
